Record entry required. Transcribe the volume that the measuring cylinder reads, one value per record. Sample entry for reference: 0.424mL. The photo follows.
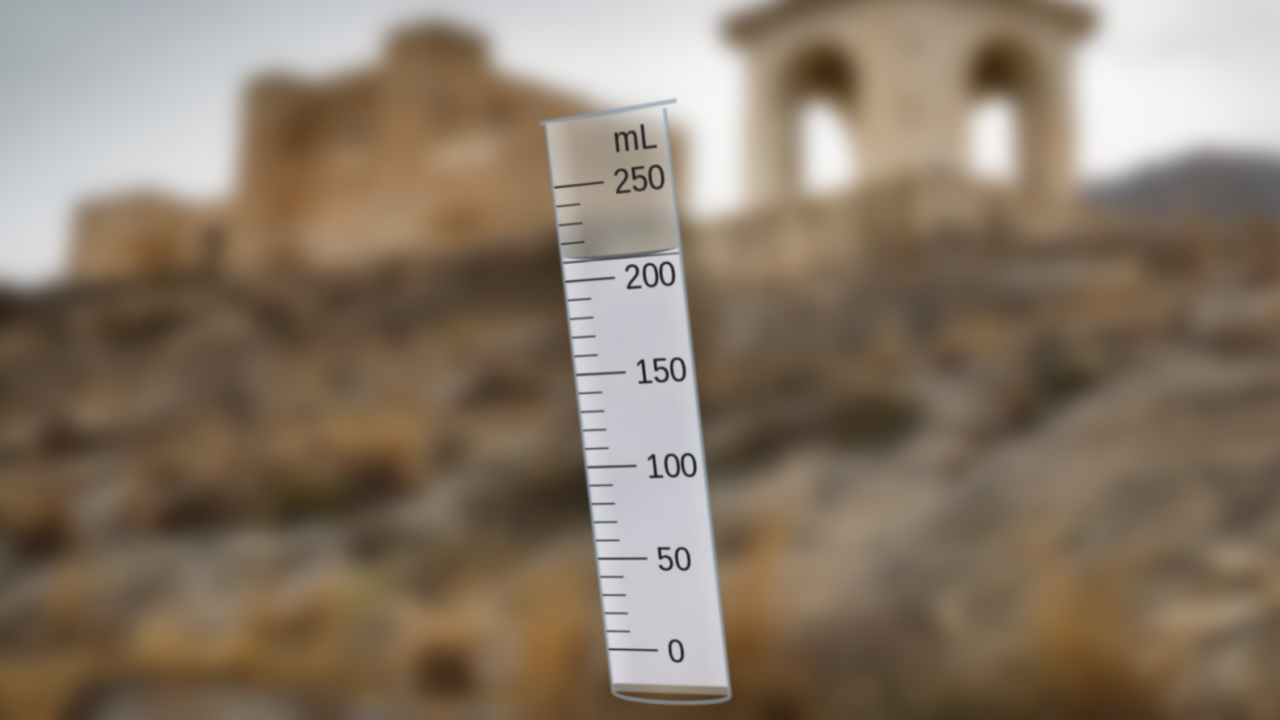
210mL
